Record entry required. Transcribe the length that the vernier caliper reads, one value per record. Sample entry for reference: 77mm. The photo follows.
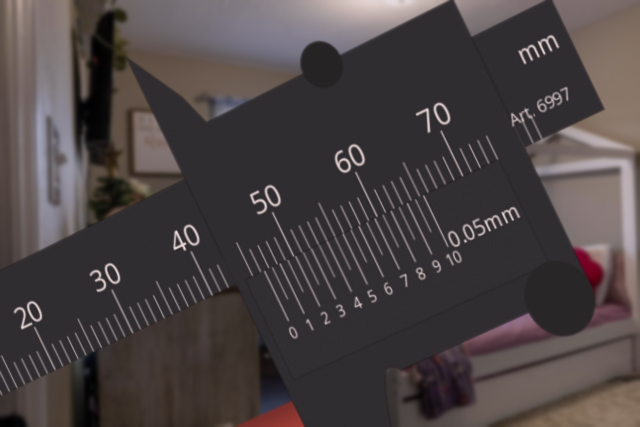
46.4mm
